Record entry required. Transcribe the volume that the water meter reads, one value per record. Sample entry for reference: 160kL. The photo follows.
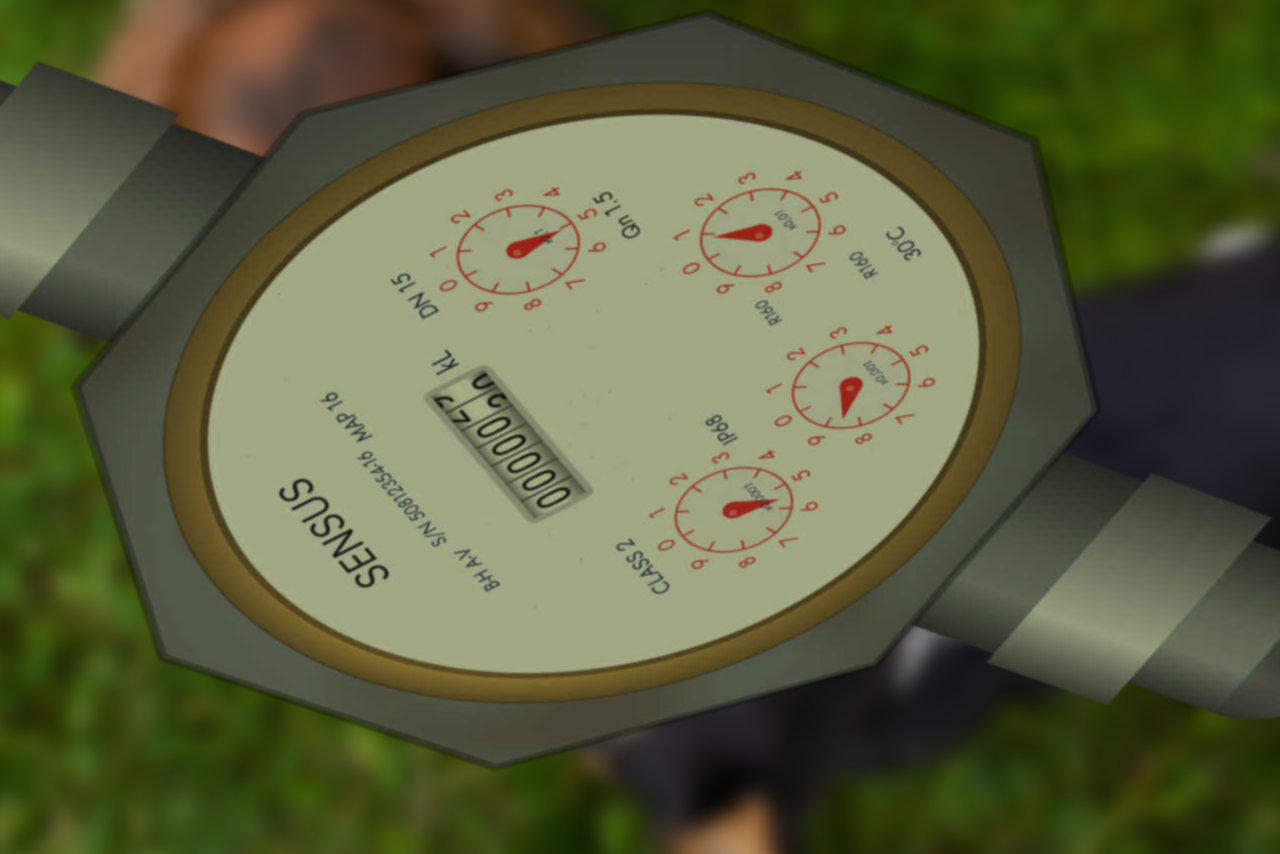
29.5085kL
